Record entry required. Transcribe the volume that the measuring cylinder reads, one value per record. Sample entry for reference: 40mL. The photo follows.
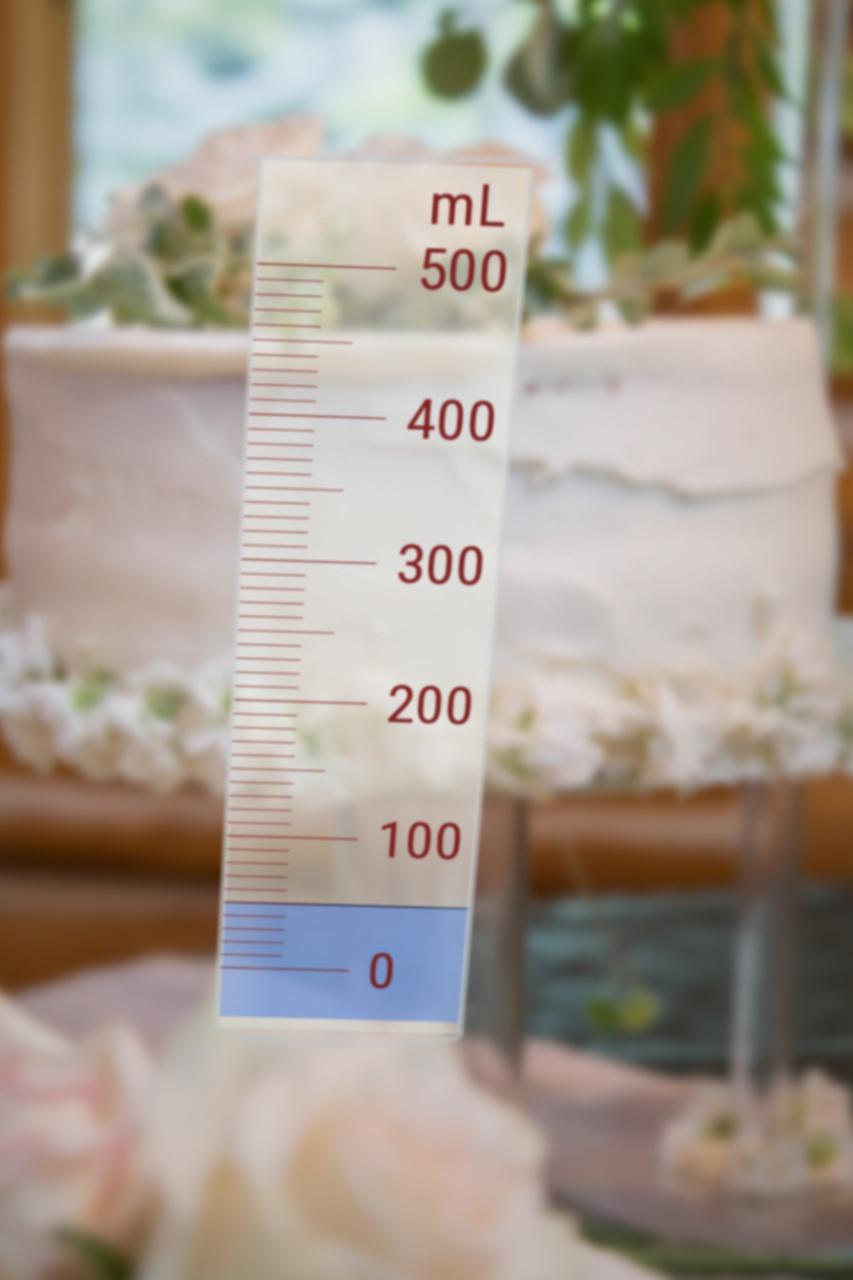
50mL
